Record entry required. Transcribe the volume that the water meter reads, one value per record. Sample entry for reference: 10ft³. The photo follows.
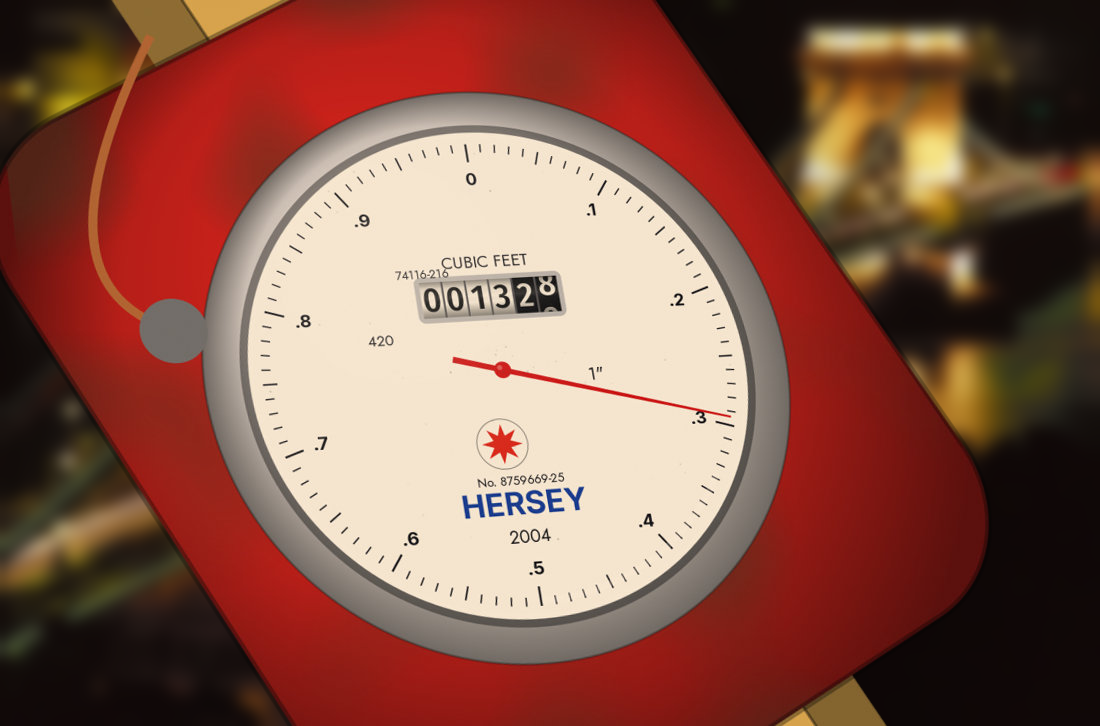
1328.29ft³
